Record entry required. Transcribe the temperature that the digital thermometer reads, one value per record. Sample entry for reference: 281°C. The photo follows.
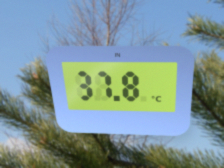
37.8°C
